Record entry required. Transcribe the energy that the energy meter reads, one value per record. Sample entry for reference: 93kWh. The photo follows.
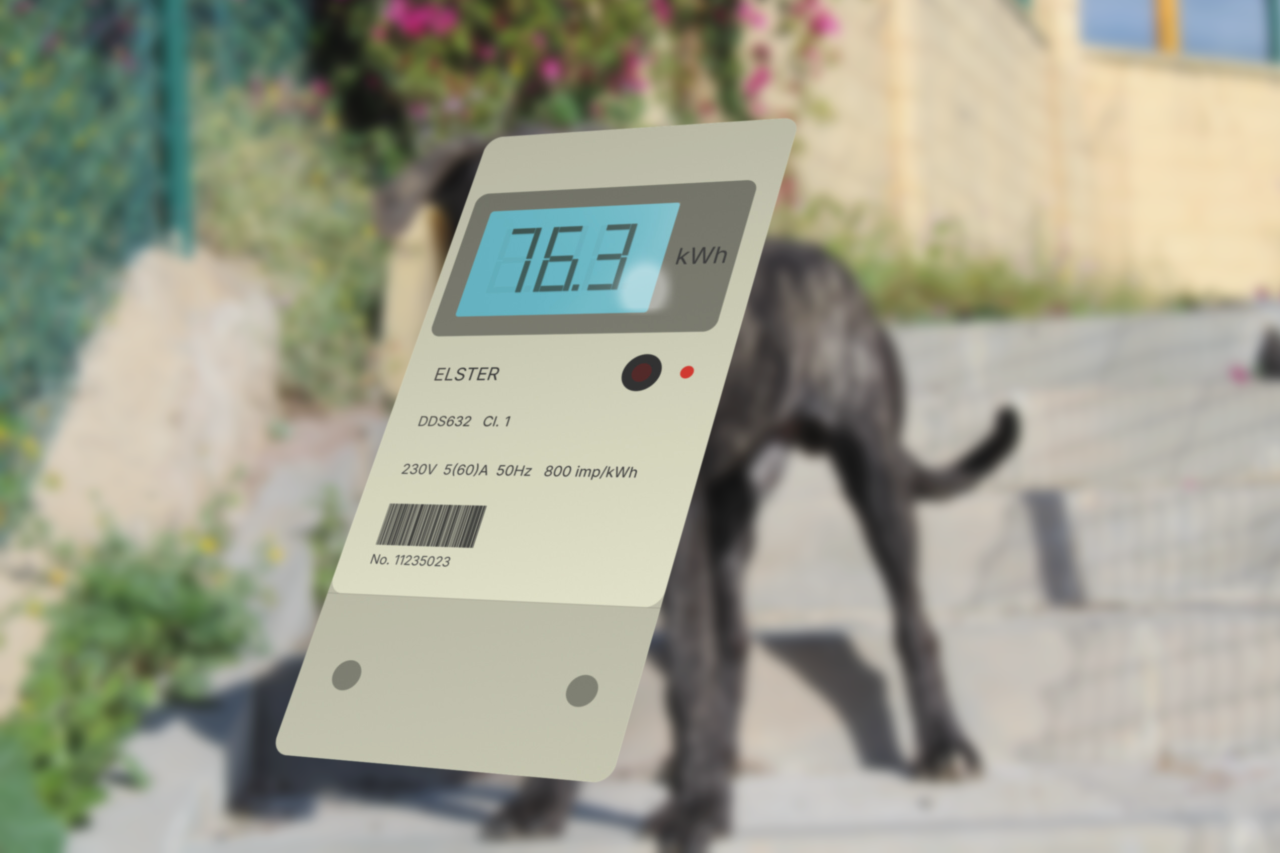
76.3kWh
